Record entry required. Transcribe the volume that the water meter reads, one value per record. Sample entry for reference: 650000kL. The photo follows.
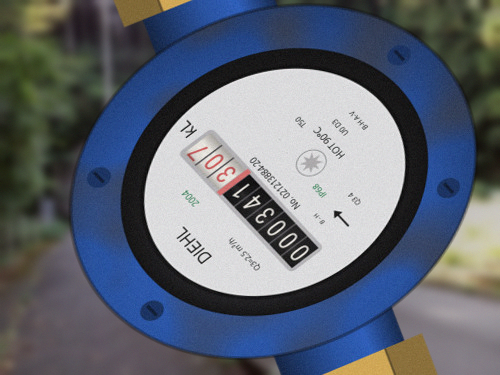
341.307kL
